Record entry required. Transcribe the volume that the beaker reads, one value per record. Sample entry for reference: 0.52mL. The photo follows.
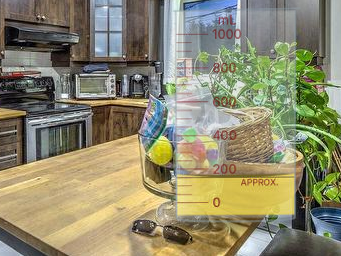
150mL
